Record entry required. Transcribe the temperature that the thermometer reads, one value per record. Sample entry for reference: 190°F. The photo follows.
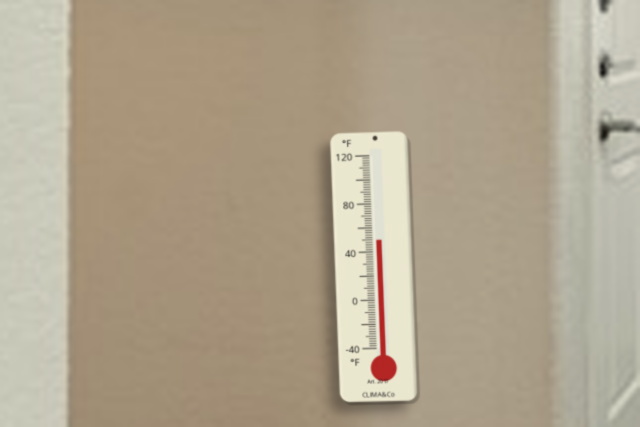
50°F
